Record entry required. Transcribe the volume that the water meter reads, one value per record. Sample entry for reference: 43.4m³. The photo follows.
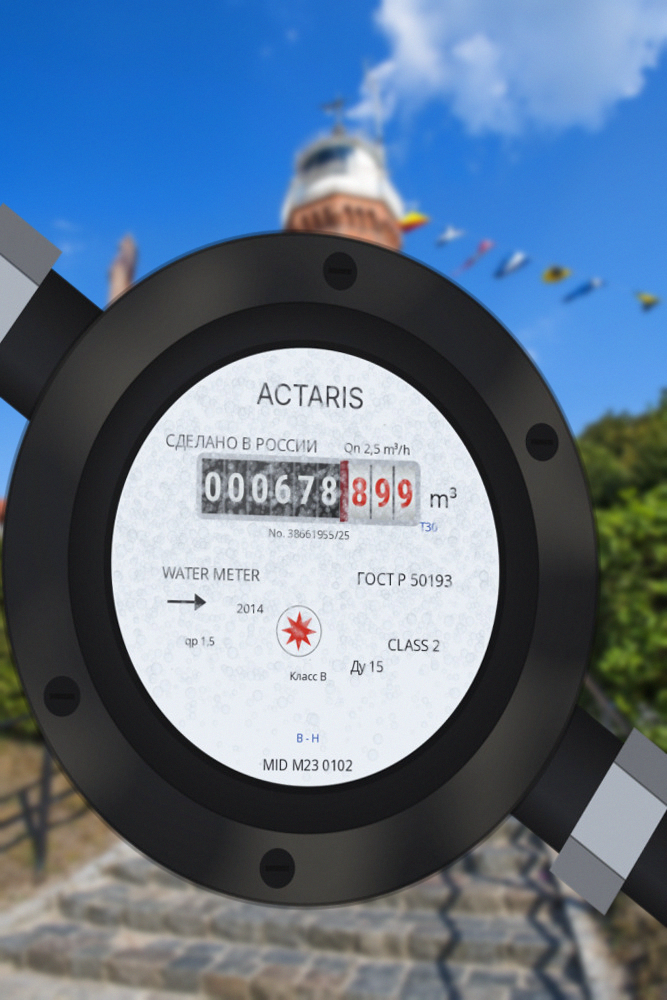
678.899m³
